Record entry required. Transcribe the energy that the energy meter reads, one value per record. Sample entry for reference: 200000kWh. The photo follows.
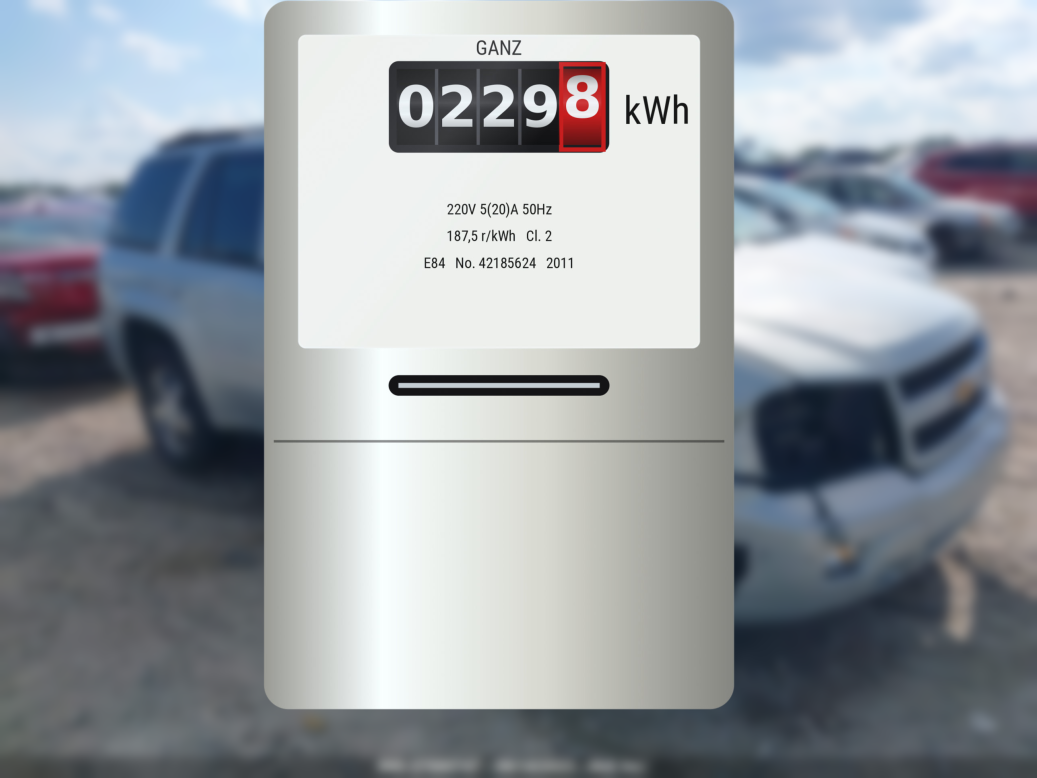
229.8kWh
